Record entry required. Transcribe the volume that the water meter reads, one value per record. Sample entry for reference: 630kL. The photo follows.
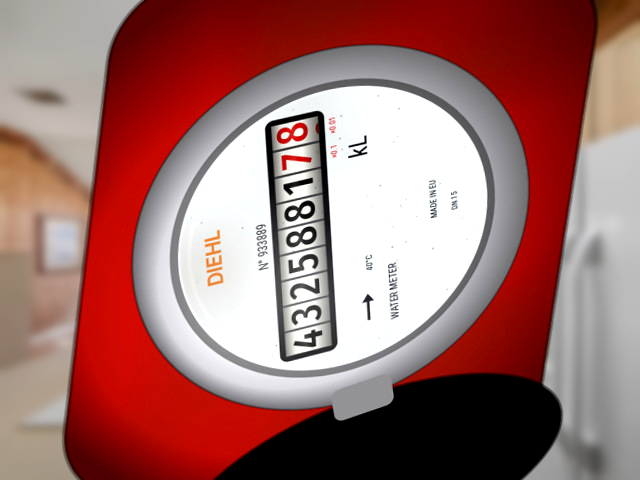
4325881.78kL
